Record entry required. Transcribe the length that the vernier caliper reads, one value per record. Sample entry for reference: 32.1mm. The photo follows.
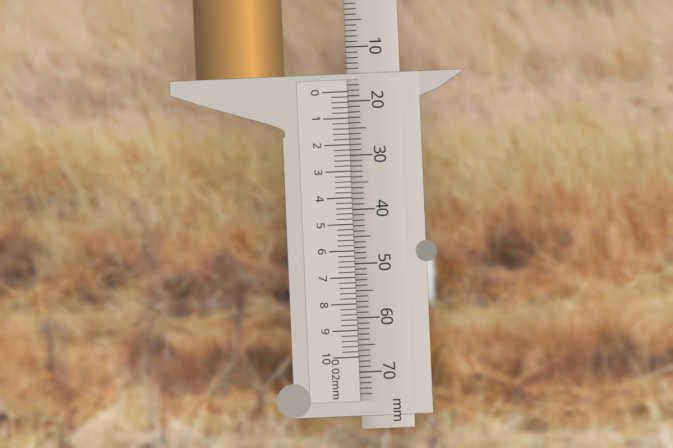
18.2mm
